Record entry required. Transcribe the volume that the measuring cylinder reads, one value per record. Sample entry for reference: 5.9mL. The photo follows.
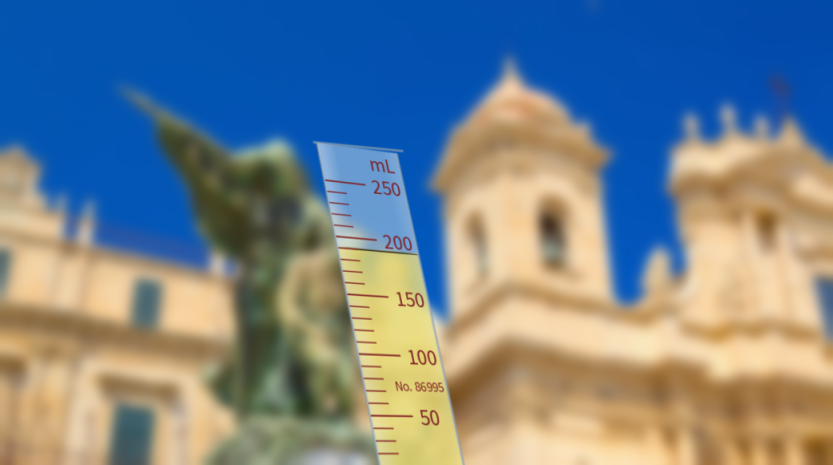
190mL
